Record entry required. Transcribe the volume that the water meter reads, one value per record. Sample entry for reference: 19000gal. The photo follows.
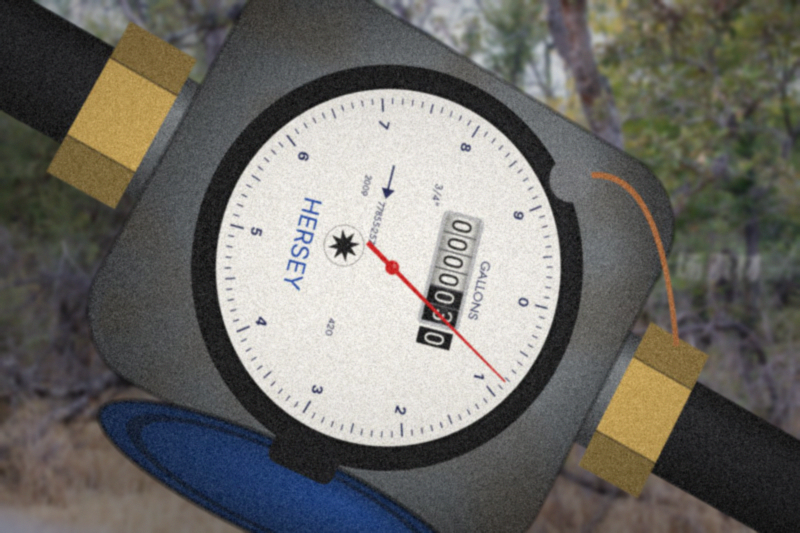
30.8gal
